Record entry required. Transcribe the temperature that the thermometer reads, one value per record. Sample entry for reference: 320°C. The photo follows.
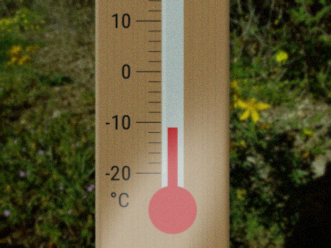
-11°C
